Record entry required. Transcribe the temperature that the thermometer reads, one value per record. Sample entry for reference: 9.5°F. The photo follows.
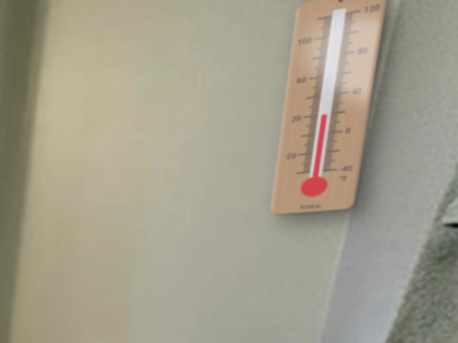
20°F
